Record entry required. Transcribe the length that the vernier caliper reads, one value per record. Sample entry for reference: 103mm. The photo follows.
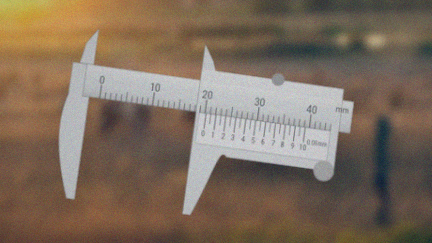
20.2mm
